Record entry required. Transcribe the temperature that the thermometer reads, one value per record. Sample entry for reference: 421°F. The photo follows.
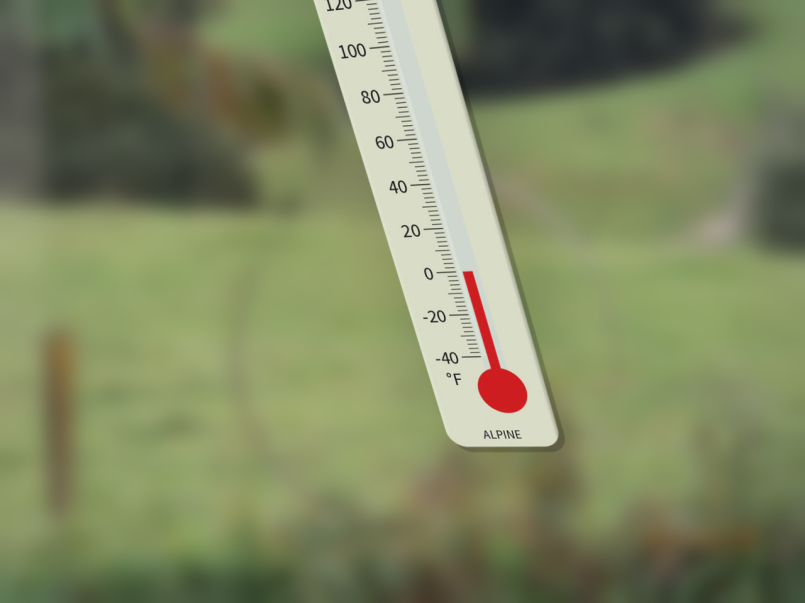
0°F
